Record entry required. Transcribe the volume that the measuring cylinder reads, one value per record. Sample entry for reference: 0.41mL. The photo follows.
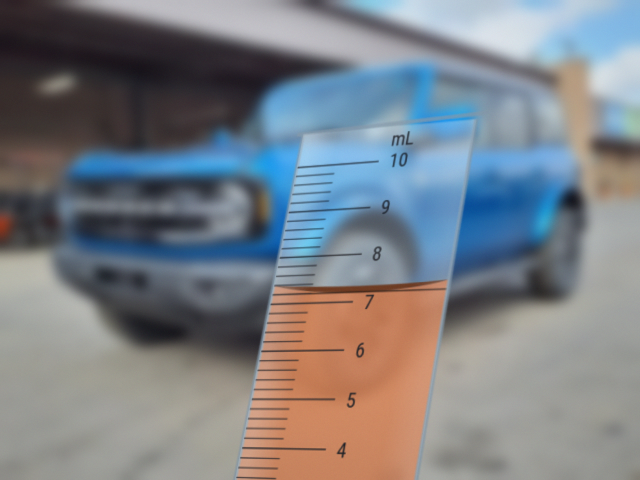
7.2mL
